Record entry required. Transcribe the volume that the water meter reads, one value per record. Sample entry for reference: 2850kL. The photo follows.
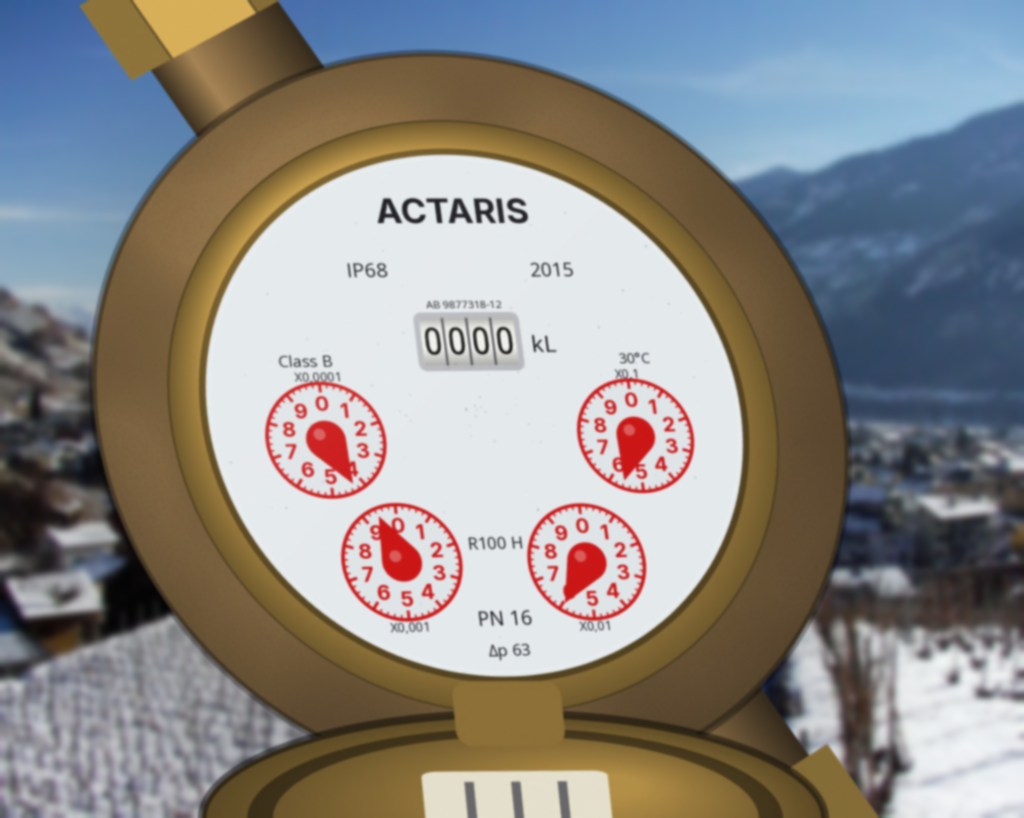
0.5594kL
